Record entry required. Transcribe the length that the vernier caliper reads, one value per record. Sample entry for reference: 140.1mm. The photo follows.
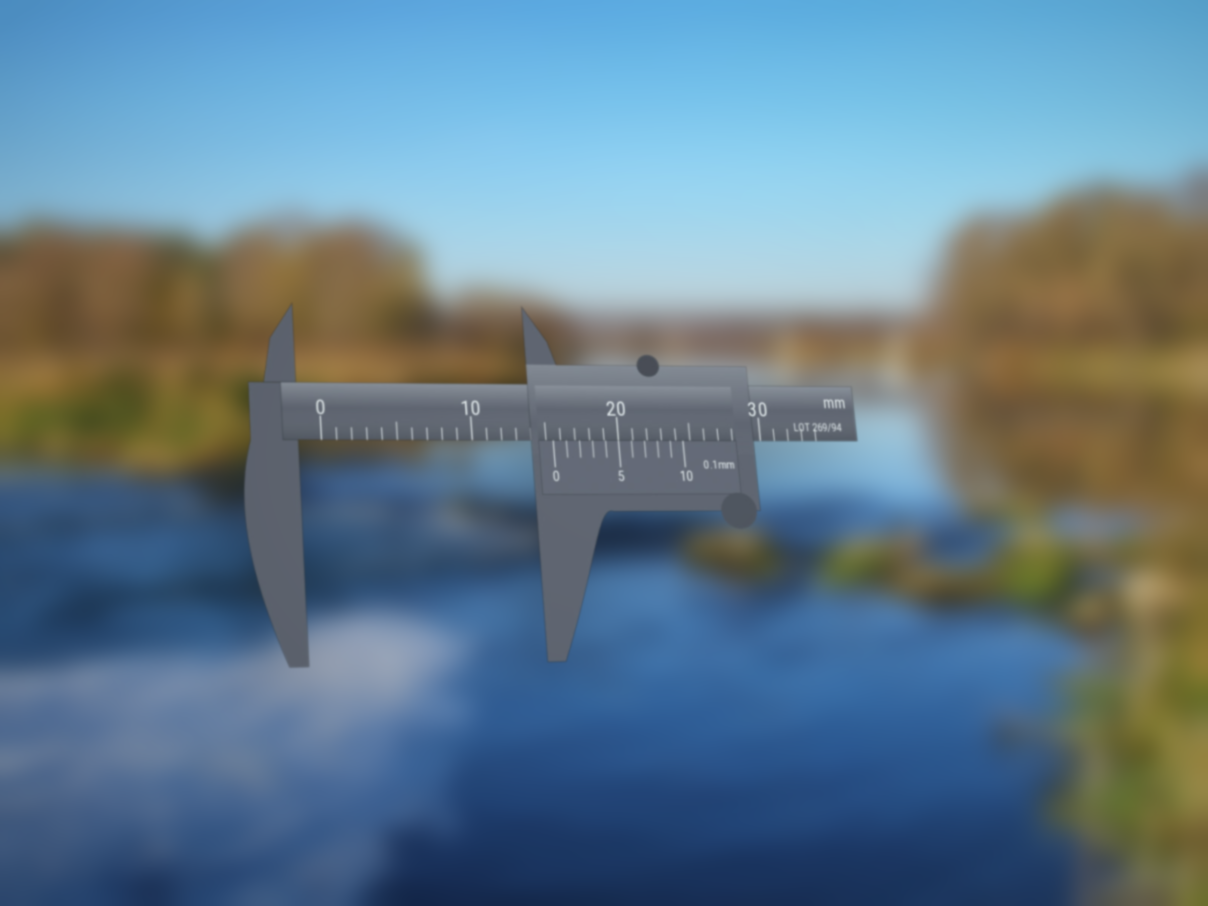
15.5mm
